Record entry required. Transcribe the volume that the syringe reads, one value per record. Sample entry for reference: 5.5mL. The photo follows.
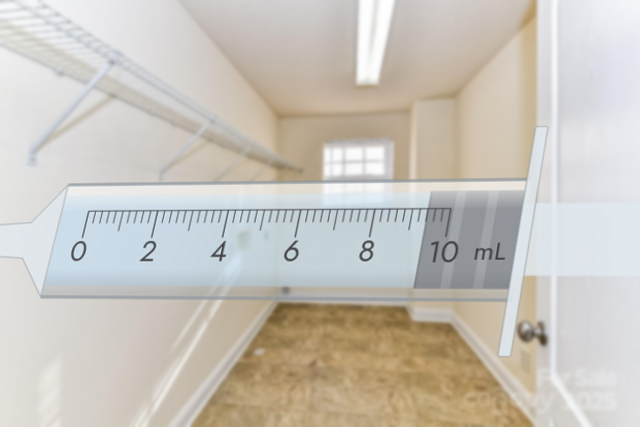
9.4mL
